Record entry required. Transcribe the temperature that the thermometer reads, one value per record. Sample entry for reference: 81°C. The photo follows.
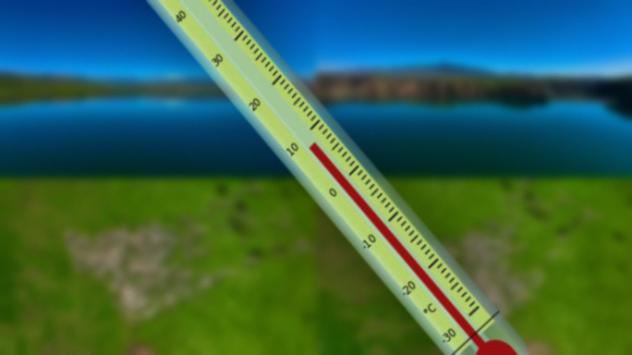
8°C
